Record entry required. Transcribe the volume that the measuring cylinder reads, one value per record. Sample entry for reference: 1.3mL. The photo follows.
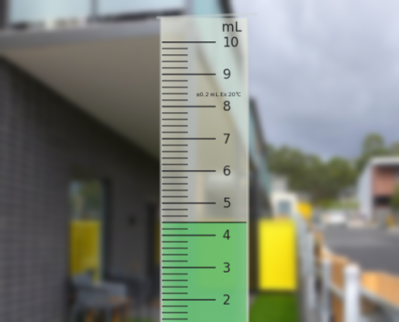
4.4mL
